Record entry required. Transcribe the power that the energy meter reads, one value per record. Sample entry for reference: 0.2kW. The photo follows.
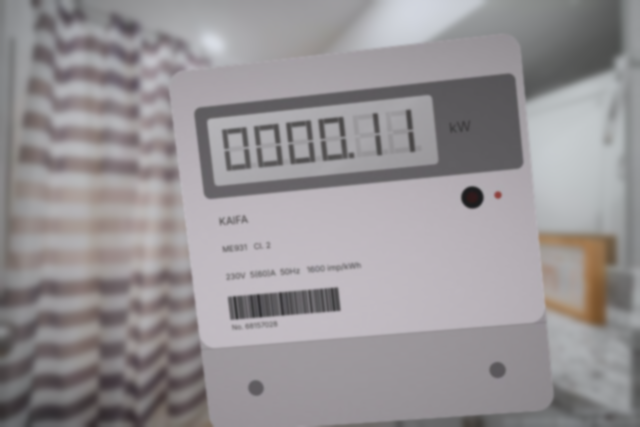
0.11kW
